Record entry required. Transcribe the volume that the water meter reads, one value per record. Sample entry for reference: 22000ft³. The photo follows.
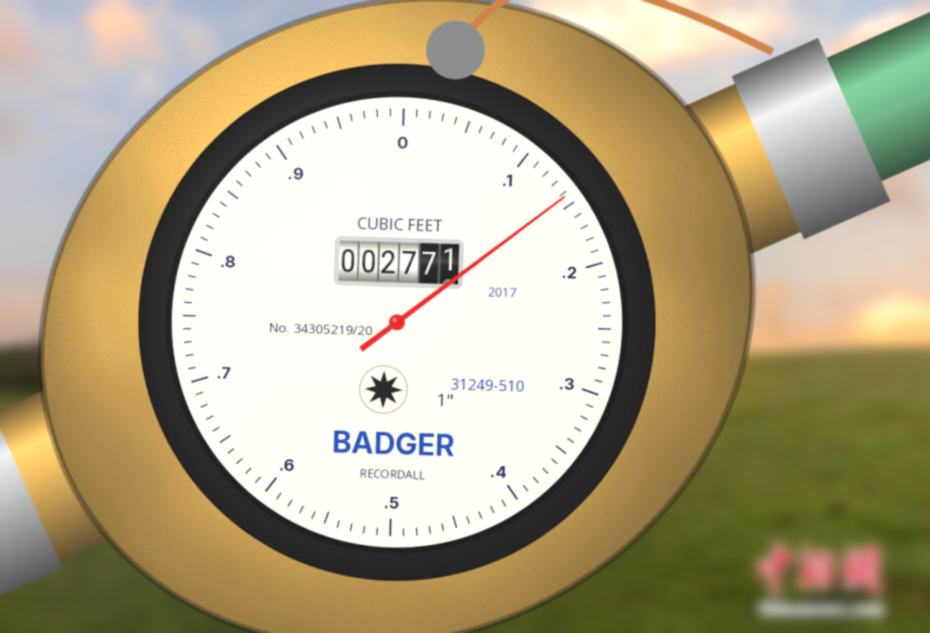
2771.14ft³
